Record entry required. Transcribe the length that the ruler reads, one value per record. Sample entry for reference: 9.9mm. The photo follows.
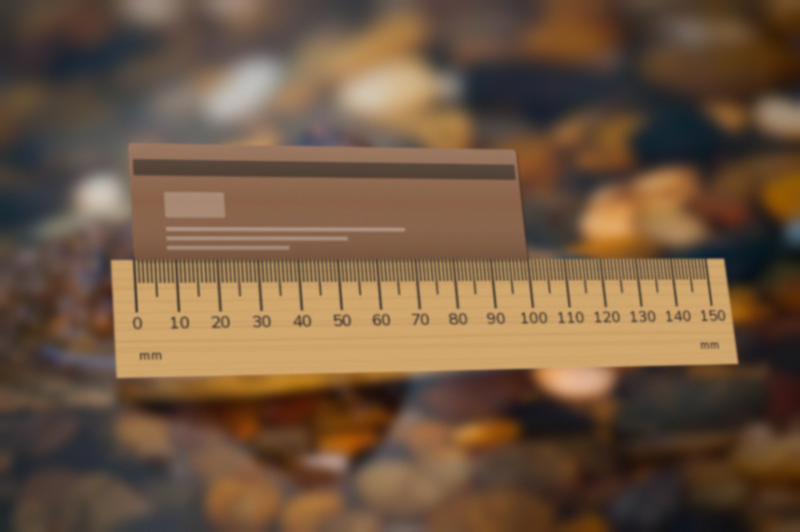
100mm
